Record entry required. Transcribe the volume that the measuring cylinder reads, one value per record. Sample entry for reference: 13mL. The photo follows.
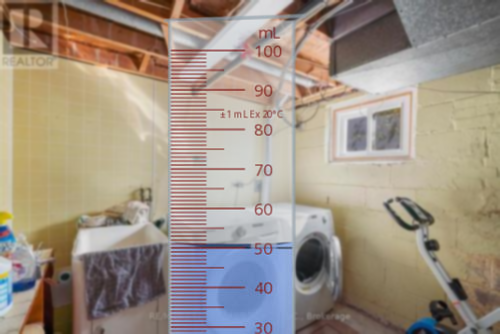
50mL
